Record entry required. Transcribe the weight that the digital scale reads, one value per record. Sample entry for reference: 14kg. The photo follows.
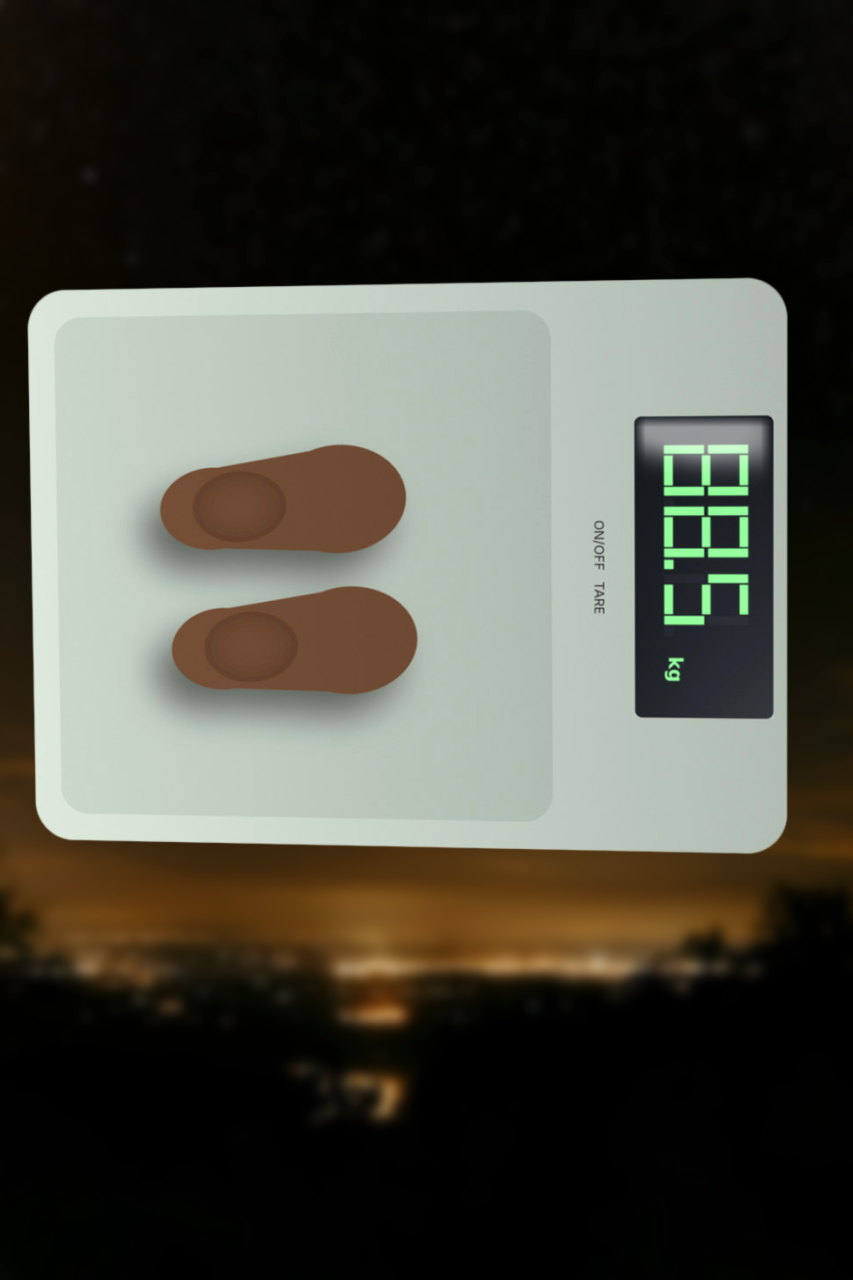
88.5kg
